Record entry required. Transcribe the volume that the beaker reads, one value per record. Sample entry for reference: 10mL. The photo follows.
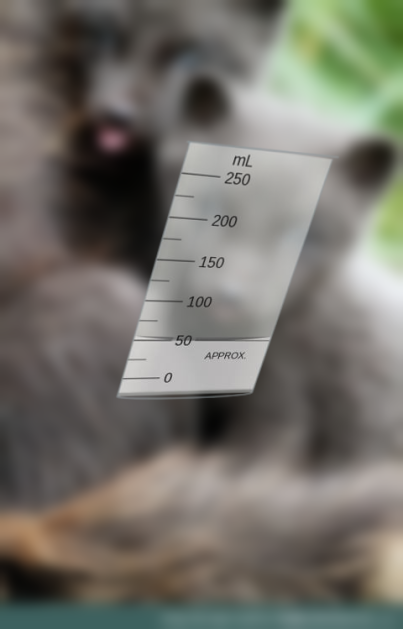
50mL
